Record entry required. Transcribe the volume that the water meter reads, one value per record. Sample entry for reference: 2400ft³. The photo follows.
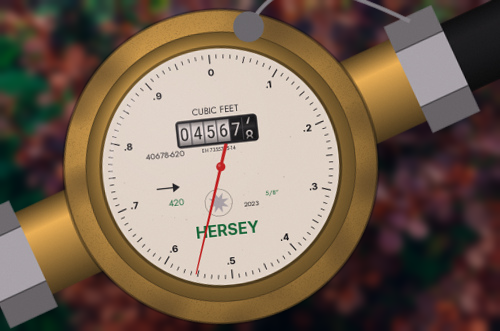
45677.55ft³
